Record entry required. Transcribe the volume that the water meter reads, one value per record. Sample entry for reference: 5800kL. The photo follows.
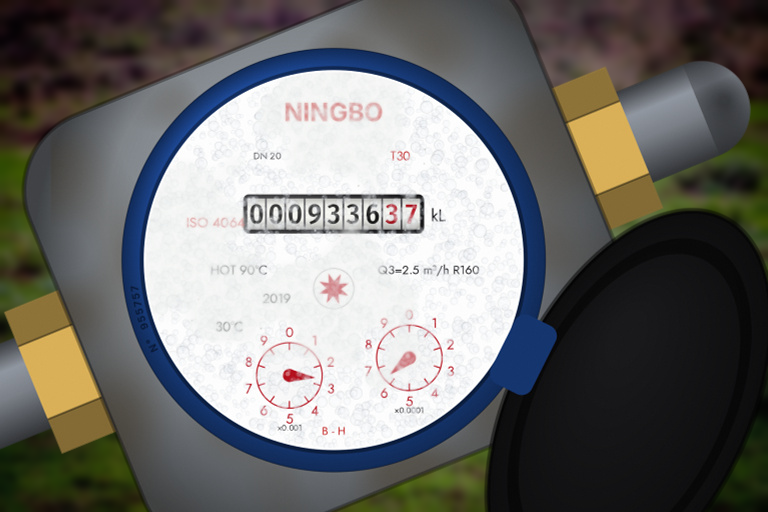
9336.3726kL
